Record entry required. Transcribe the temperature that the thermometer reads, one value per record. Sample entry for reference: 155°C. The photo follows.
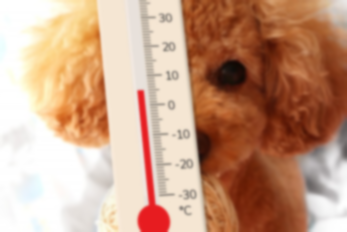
5°C
